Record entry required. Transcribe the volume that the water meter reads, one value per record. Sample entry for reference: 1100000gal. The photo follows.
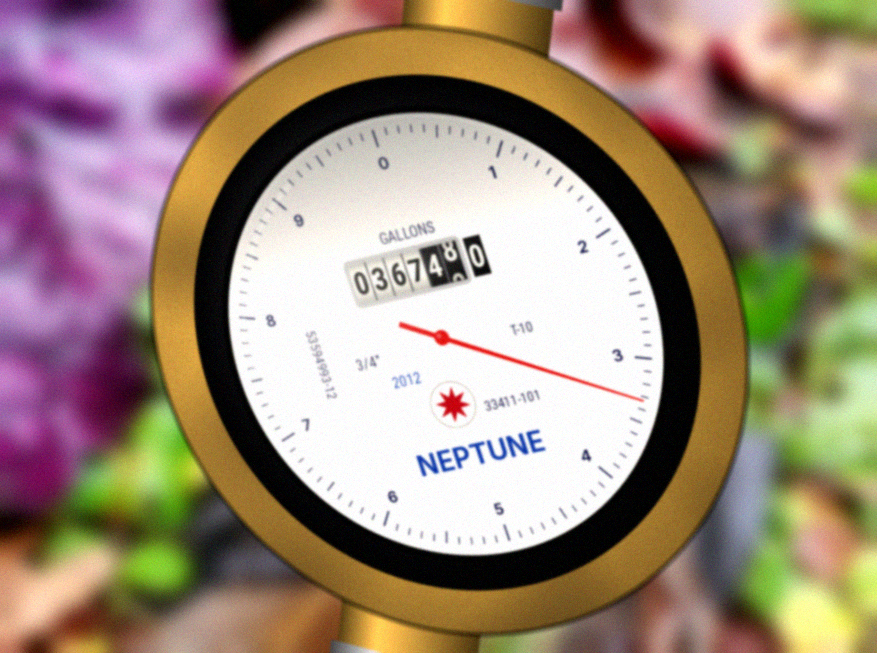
367483.3gal
